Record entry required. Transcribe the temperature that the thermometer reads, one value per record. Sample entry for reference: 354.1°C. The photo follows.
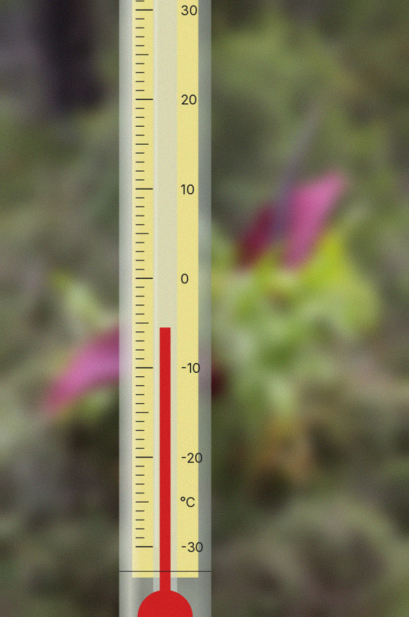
-5.5°C
